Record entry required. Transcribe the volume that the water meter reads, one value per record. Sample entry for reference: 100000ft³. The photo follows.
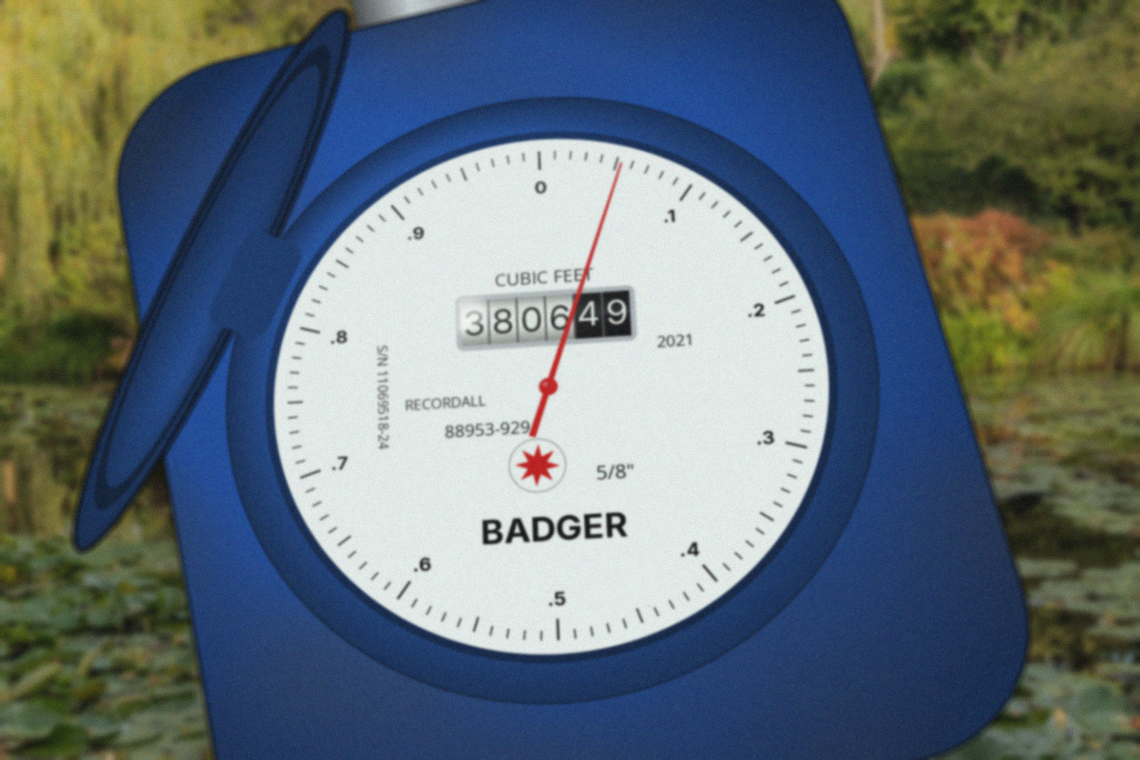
380649.05ft³
